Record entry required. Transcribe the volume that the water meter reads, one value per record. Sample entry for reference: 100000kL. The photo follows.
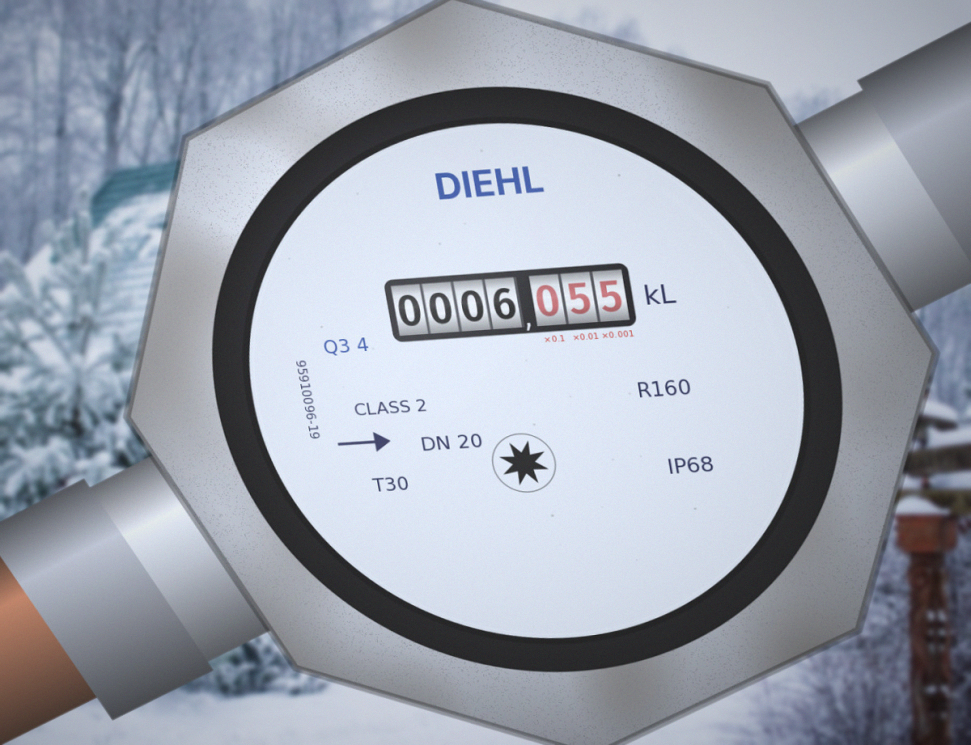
6.055kL
